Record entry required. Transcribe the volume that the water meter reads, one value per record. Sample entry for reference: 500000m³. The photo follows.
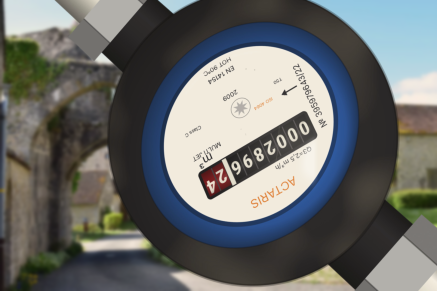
2896.24m³
